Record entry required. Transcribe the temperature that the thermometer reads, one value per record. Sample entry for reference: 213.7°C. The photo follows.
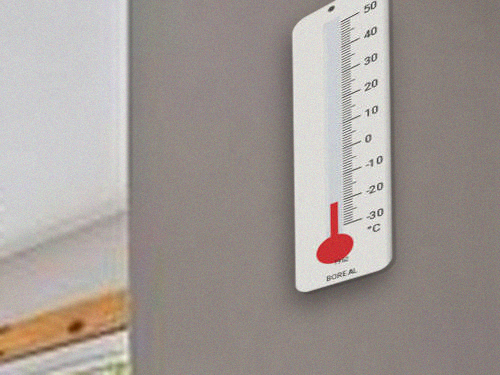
-20°C
